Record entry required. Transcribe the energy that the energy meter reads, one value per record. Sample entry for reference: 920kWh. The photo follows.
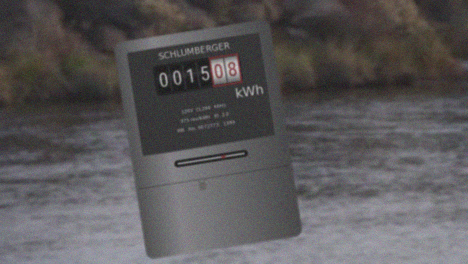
15.08kWh
